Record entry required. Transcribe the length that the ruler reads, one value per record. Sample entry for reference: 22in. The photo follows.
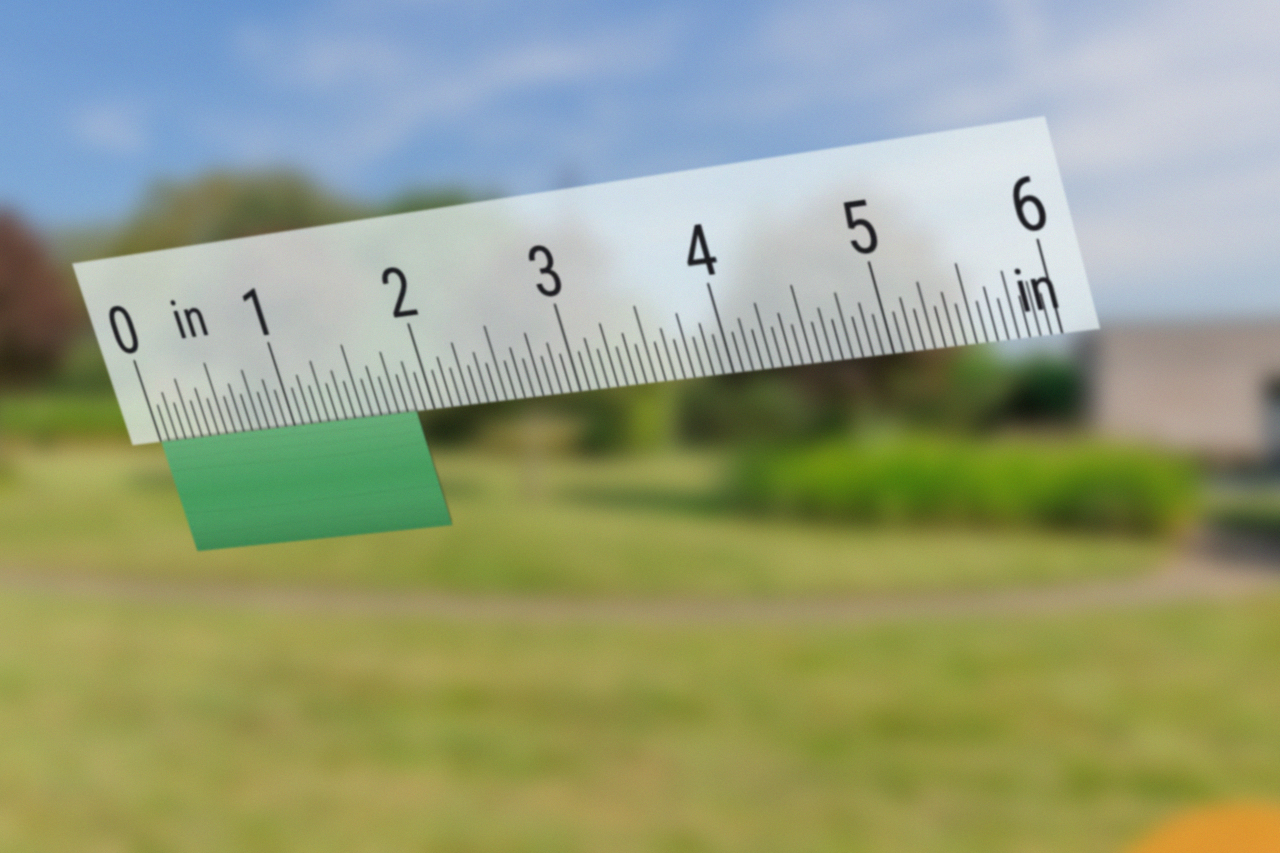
1.875in
